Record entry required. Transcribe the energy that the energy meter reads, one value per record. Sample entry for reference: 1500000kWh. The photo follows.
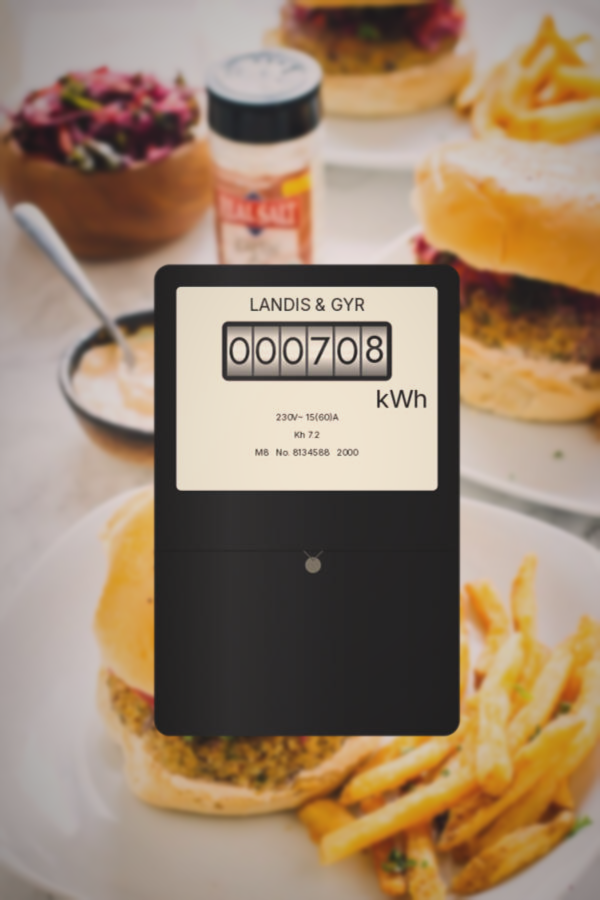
708kWh
